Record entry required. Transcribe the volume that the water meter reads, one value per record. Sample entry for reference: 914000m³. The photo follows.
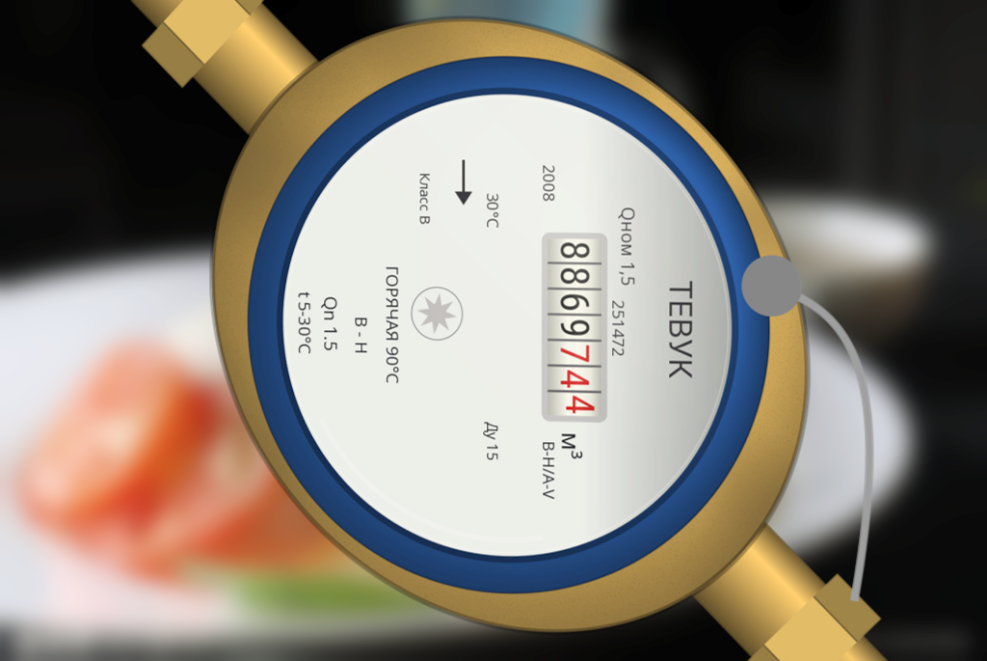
8869.744m³
